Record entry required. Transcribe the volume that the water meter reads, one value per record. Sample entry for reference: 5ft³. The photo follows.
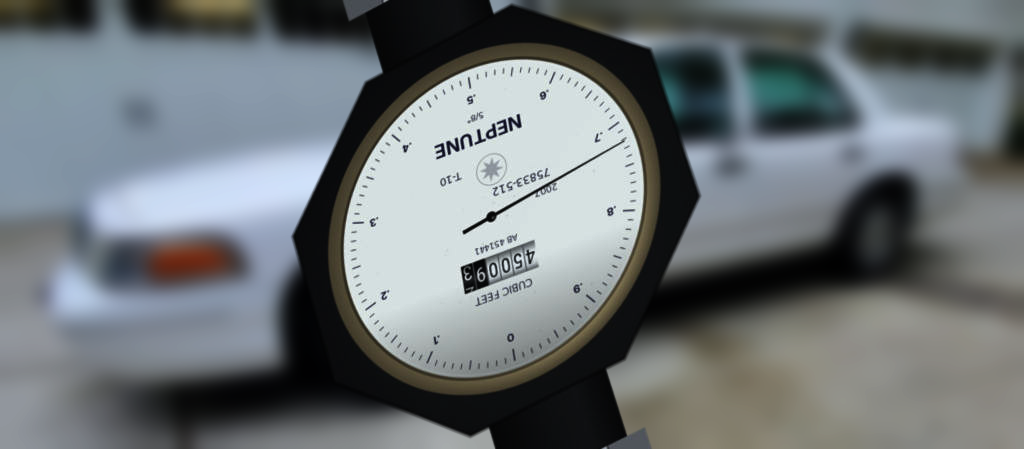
450092.72ft³
